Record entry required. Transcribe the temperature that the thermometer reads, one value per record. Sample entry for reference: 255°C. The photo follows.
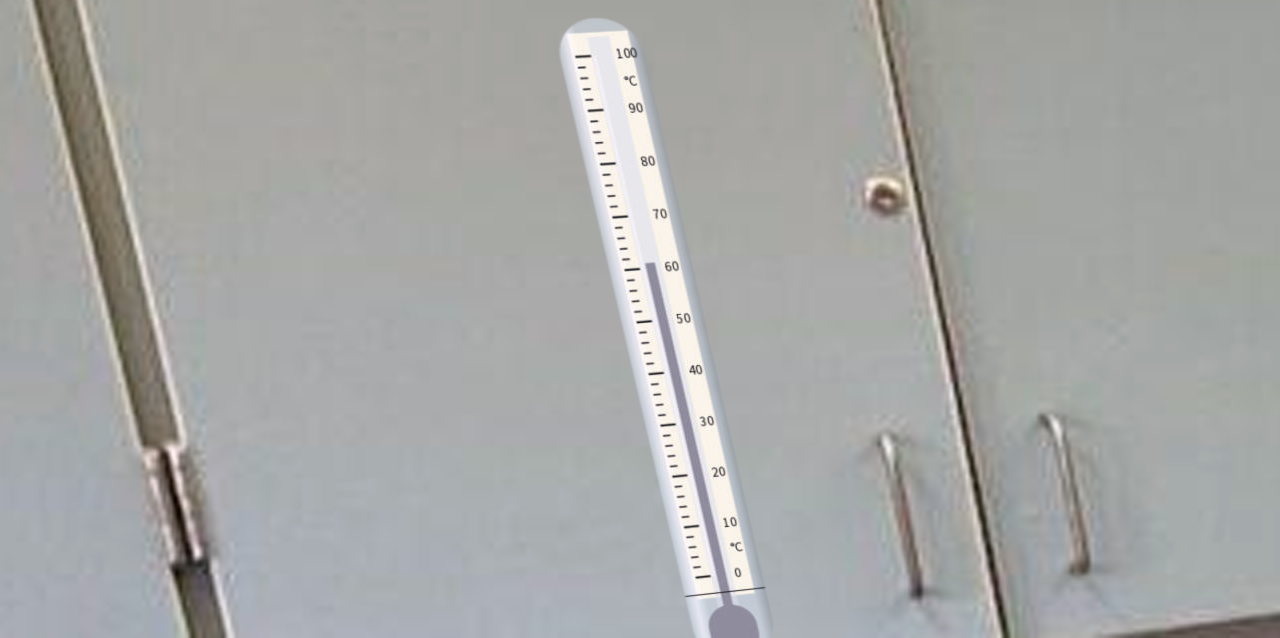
61°C
